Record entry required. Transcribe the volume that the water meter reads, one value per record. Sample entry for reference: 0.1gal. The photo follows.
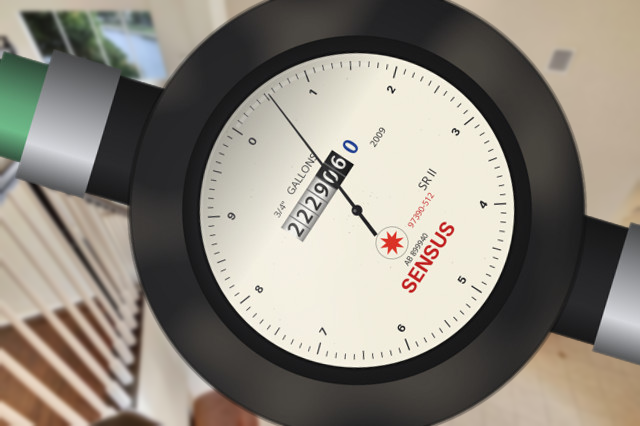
2229060.5gal
